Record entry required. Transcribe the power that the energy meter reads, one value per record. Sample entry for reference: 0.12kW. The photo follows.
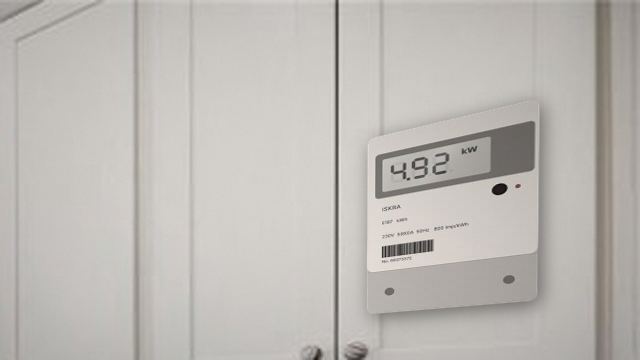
4.92kW
